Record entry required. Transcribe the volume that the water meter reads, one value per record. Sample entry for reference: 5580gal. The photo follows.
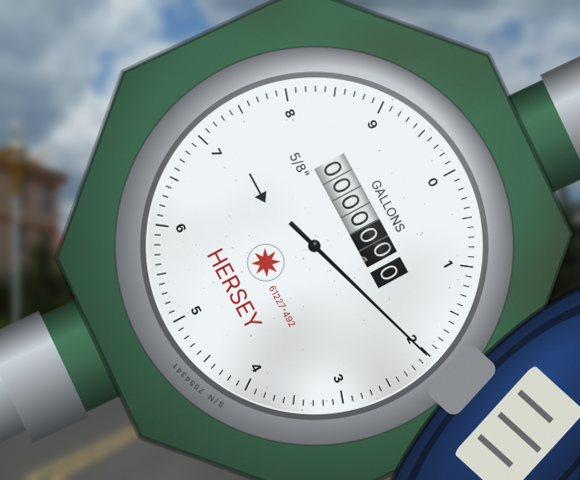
2.0gal
